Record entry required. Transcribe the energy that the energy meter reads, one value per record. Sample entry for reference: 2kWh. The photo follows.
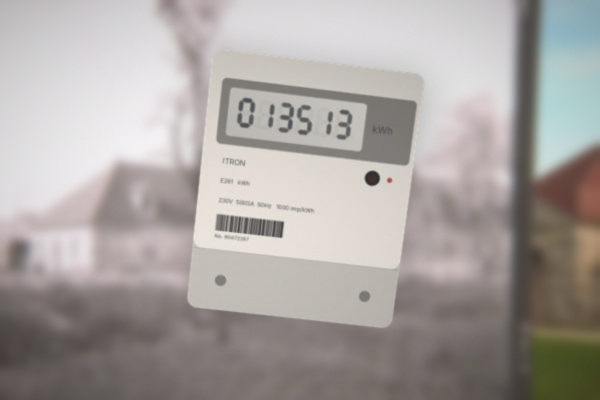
13513kWh
